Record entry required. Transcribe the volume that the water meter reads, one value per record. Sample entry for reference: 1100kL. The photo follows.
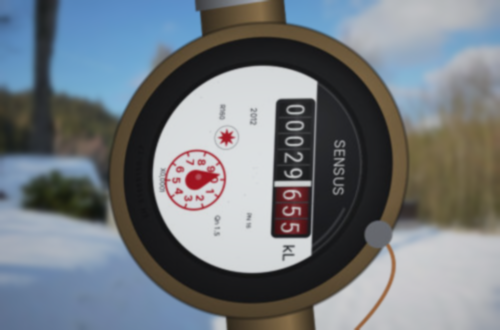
29.6549kL
